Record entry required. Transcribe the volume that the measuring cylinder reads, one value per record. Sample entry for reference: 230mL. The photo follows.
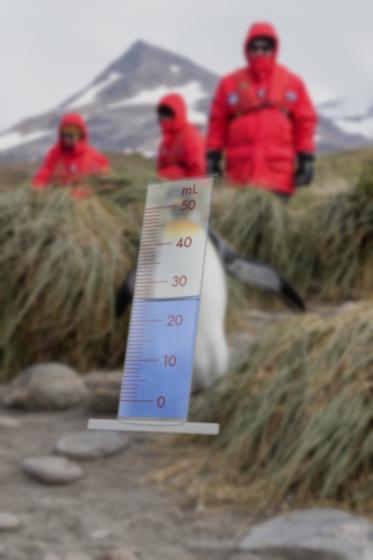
25mL
